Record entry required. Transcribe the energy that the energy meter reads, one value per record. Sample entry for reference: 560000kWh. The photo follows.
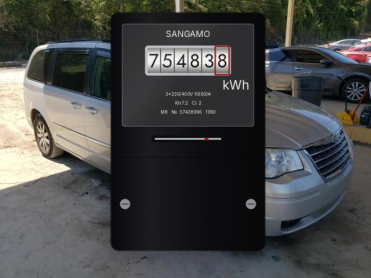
75483.8kWh
